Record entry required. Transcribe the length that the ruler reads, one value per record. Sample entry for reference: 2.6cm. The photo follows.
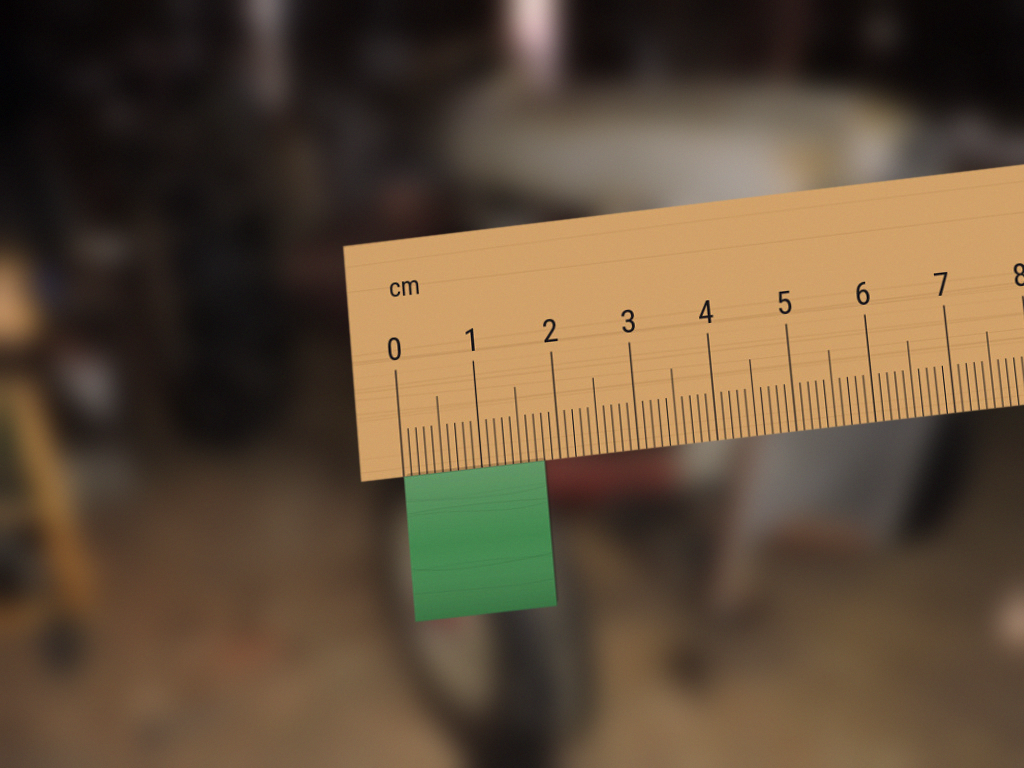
1.8cm
